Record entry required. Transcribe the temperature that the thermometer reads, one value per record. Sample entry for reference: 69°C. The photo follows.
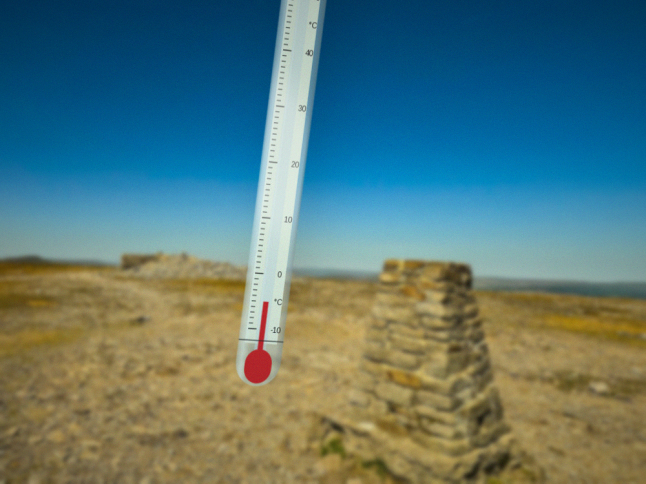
-5°C
